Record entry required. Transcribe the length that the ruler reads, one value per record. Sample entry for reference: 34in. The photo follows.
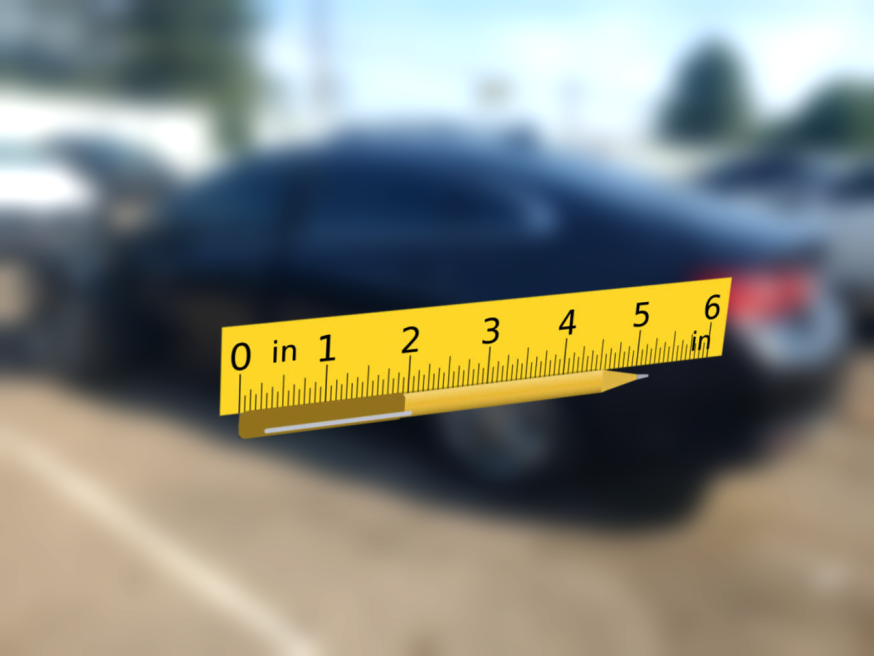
5.1875in
